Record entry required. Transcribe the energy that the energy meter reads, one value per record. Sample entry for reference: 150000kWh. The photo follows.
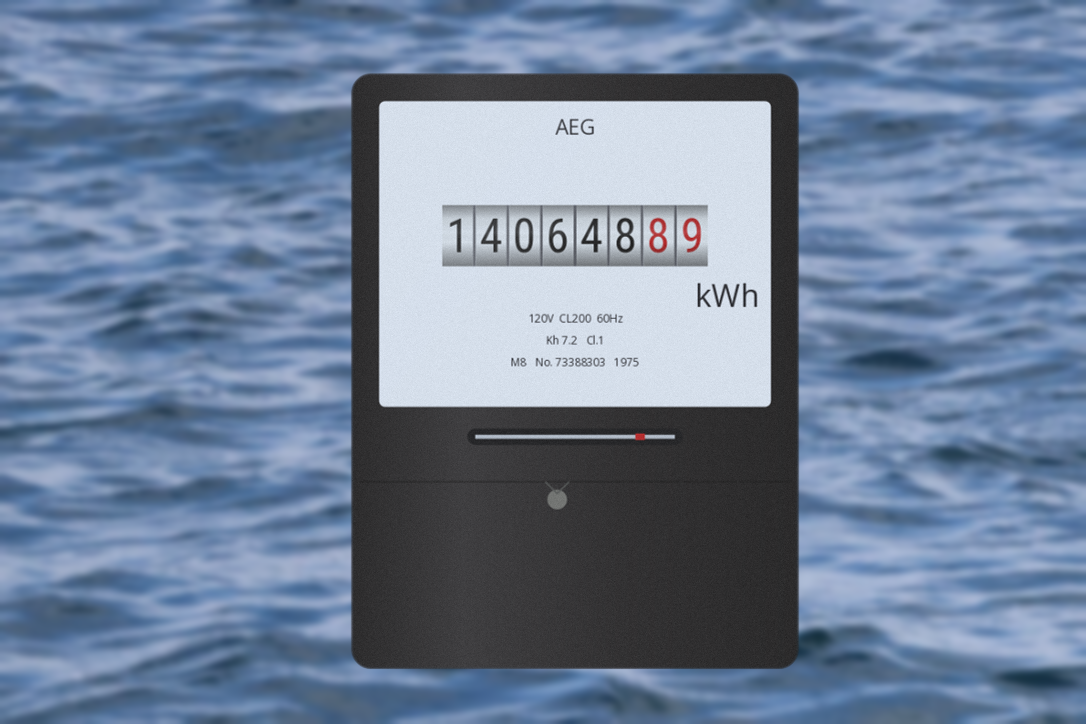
140648.89kWh
